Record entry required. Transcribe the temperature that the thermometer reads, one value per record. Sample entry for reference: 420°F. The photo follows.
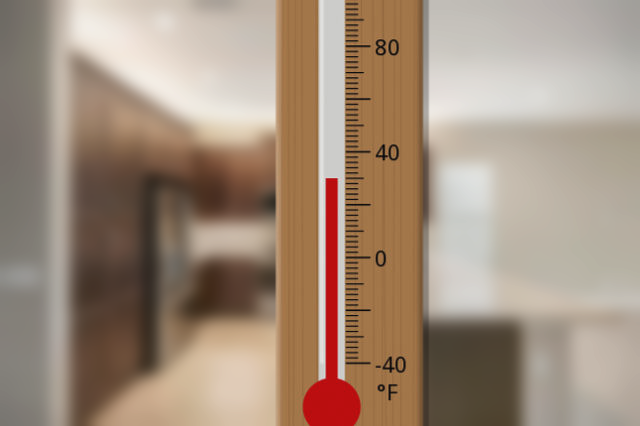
30°F
